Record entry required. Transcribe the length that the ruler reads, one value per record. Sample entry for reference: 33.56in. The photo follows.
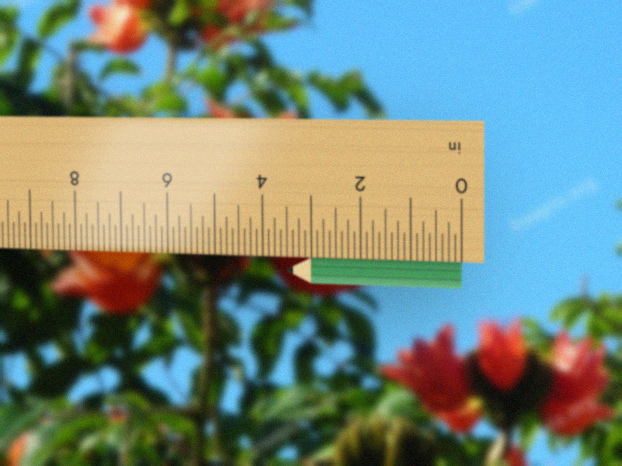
3.5in
